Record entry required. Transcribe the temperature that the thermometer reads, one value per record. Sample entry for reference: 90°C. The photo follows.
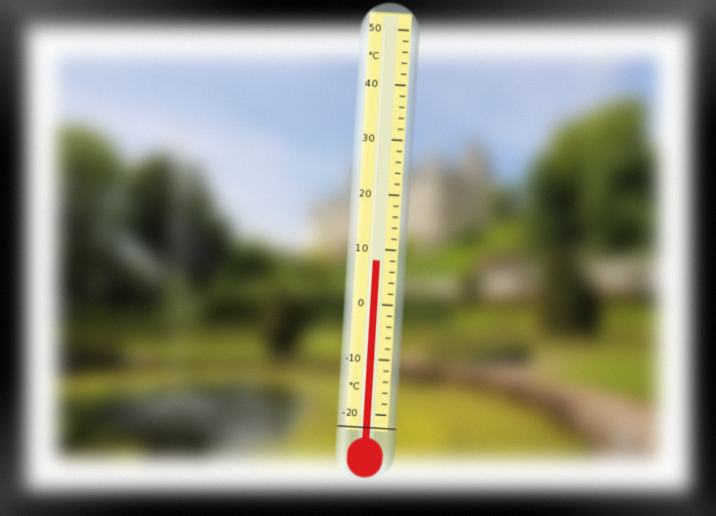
8°C
